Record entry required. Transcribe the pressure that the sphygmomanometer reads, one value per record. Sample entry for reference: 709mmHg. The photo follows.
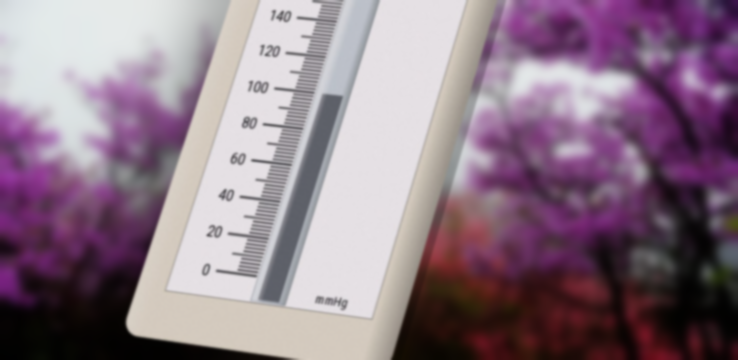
100mmHg
